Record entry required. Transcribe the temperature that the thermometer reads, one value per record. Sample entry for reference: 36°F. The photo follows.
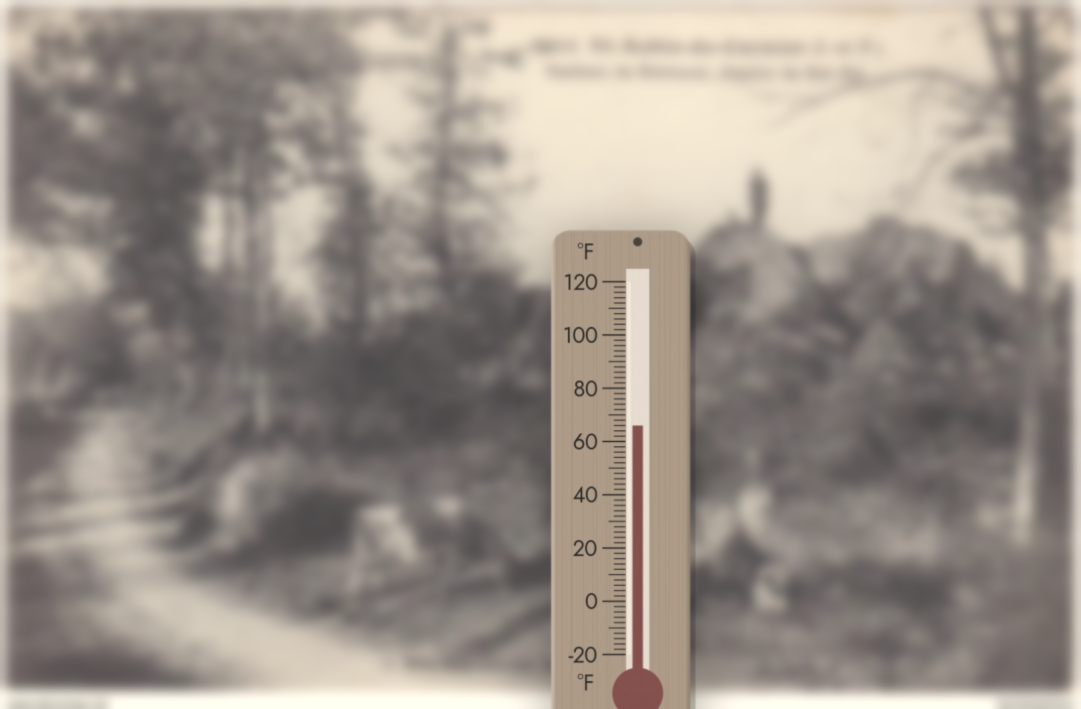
66°F
